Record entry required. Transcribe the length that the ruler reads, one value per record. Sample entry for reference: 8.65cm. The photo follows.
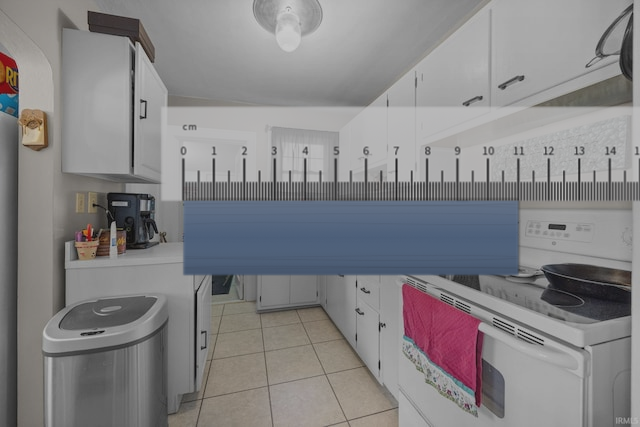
11cm
